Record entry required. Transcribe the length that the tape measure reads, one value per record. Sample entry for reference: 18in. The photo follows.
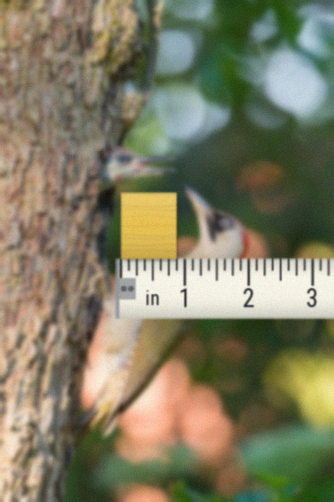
0.875in
